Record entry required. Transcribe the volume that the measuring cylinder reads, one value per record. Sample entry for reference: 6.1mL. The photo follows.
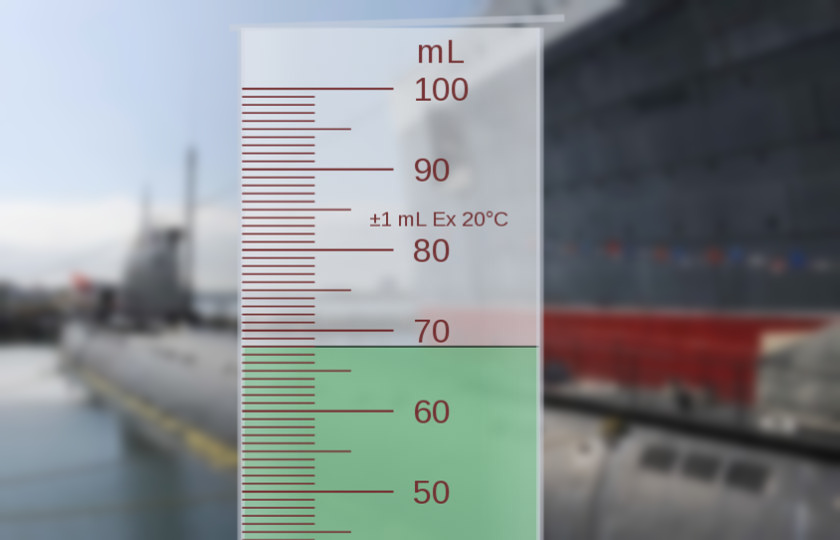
68mL
